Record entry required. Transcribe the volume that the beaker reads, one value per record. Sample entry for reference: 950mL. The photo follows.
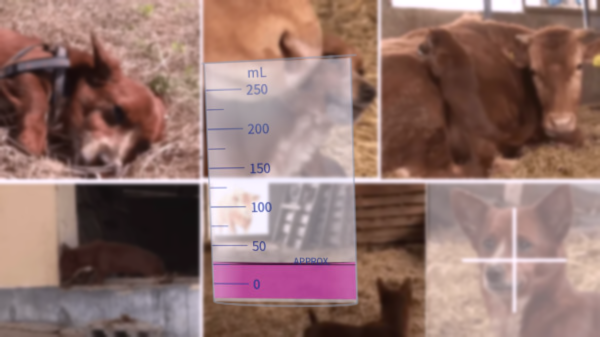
25mL
